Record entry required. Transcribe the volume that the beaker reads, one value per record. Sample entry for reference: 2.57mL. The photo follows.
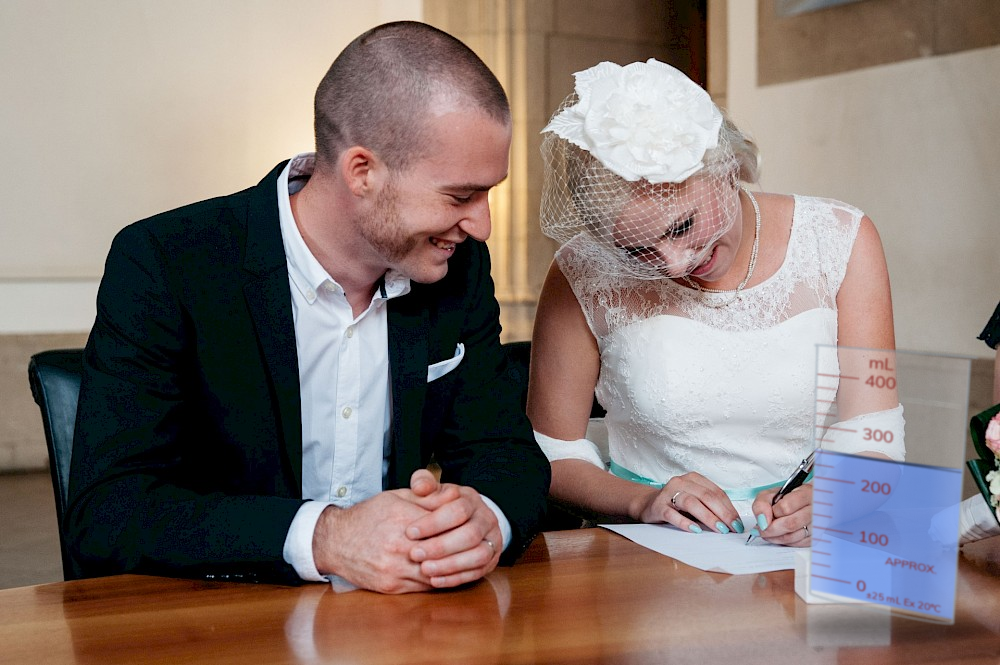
250mL
